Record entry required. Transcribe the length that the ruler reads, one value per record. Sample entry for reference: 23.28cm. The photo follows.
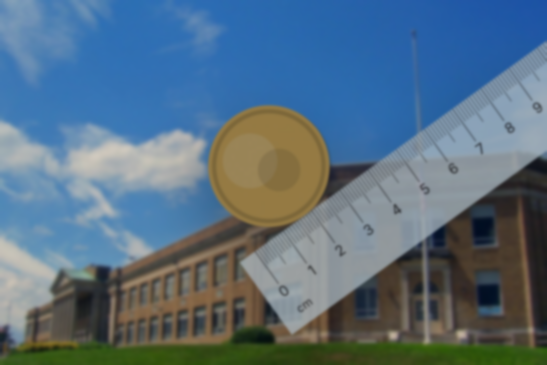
3.5cm
